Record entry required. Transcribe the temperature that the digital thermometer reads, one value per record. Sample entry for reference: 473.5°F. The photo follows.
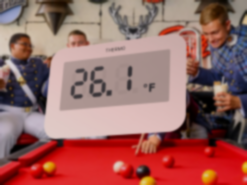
26.1°F
